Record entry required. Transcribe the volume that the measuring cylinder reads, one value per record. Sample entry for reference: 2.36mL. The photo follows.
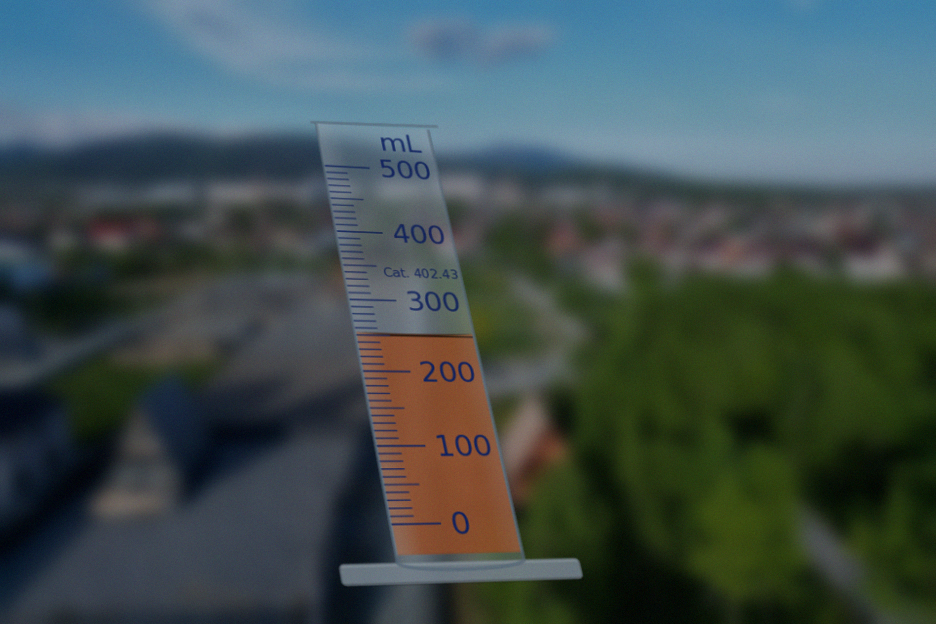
250mL
